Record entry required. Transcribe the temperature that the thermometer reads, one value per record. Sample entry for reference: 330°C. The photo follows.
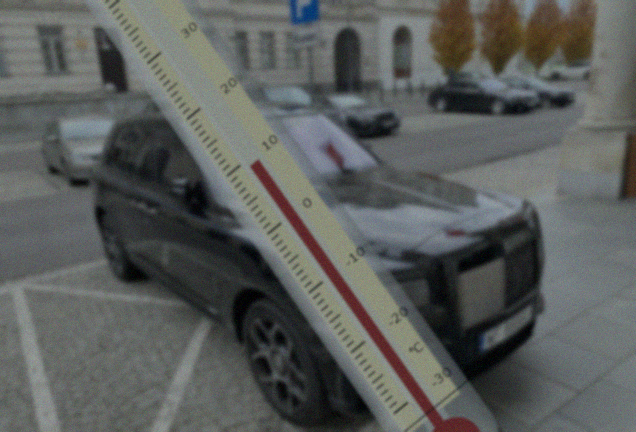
9°C
